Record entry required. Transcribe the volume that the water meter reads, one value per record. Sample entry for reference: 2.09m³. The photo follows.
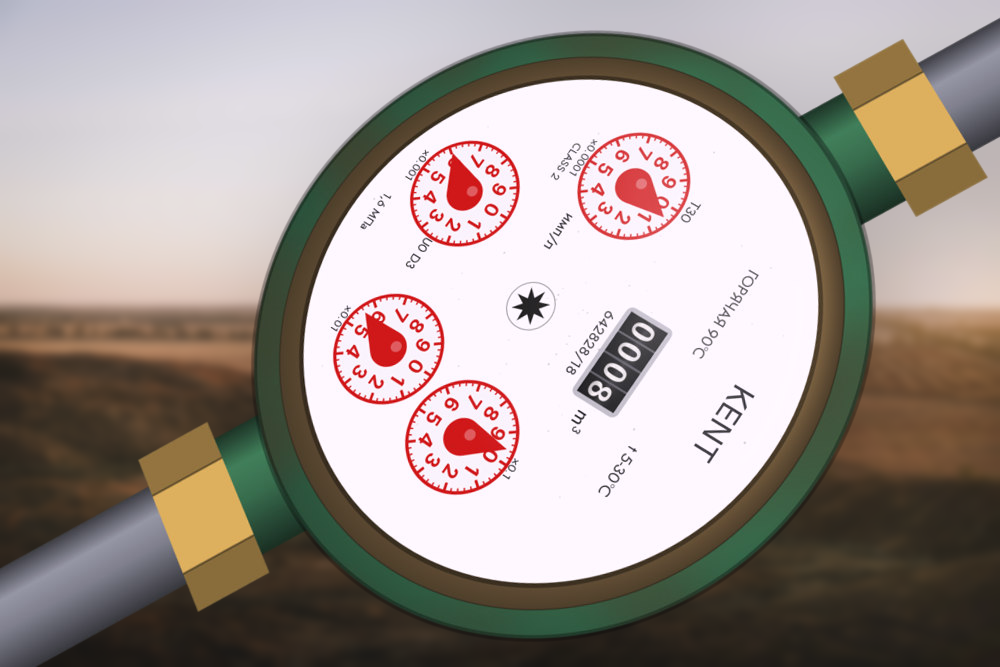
7.9560m³
